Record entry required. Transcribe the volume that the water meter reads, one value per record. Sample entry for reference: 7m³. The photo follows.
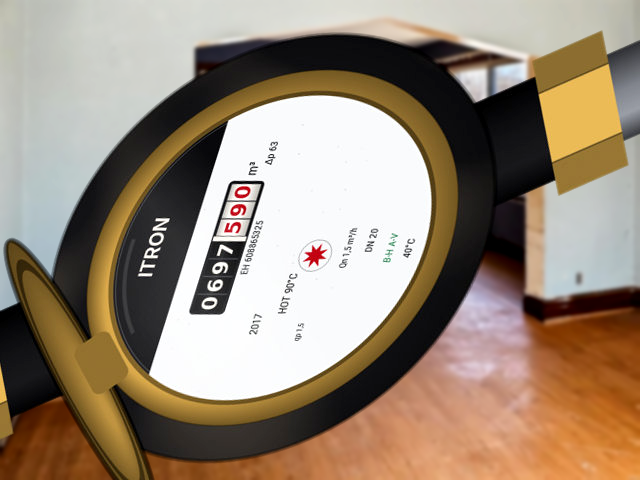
697.590m³
